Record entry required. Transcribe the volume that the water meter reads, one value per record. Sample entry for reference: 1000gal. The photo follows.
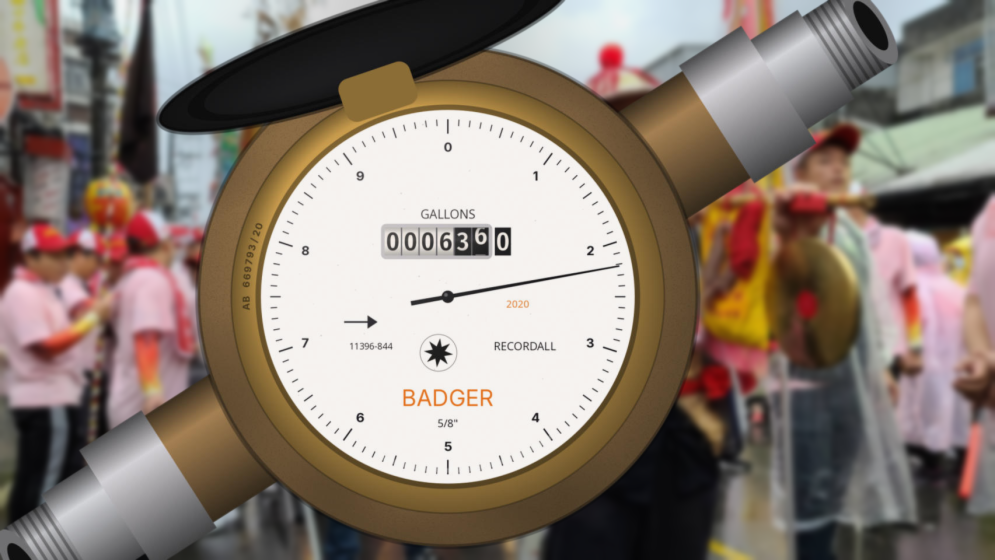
6362.2gal
